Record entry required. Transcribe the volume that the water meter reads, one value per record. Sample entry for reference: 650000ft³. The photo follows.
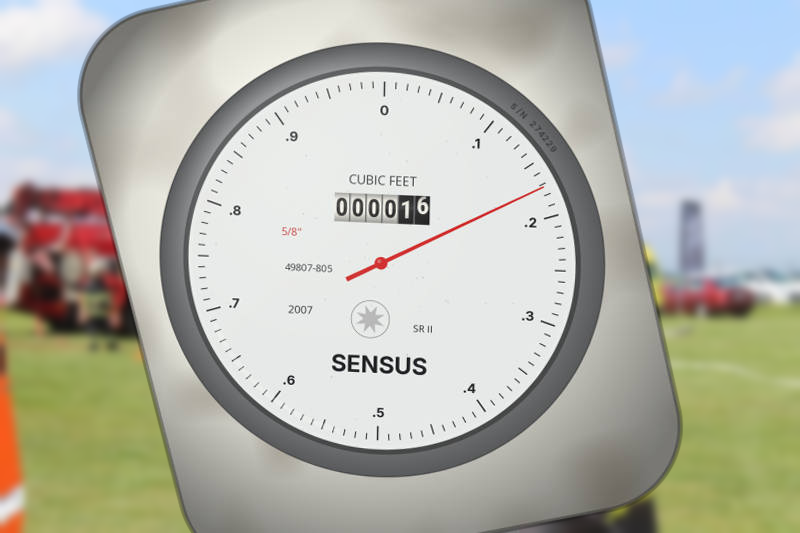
16.17ft³
